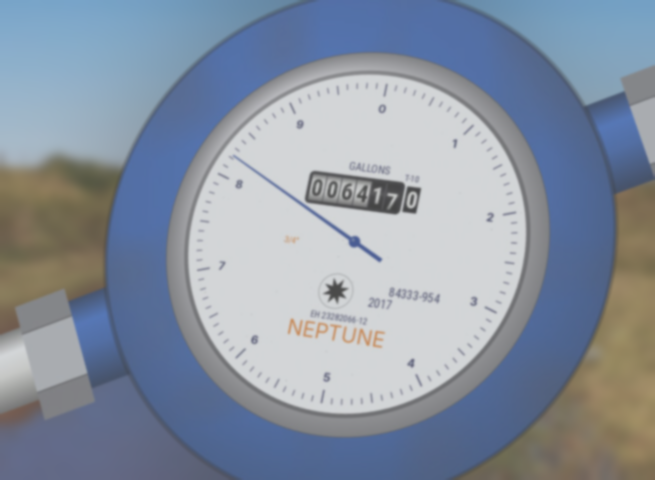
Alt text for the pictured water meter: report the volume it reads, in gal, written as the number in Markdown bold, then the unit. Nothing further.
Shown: **64168.2** gal
